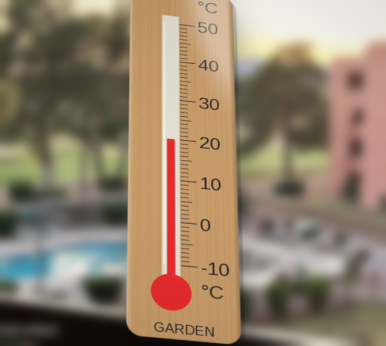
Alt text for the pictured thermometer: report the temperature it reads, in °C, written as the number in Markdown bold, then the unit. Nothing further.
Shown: **20** °C
